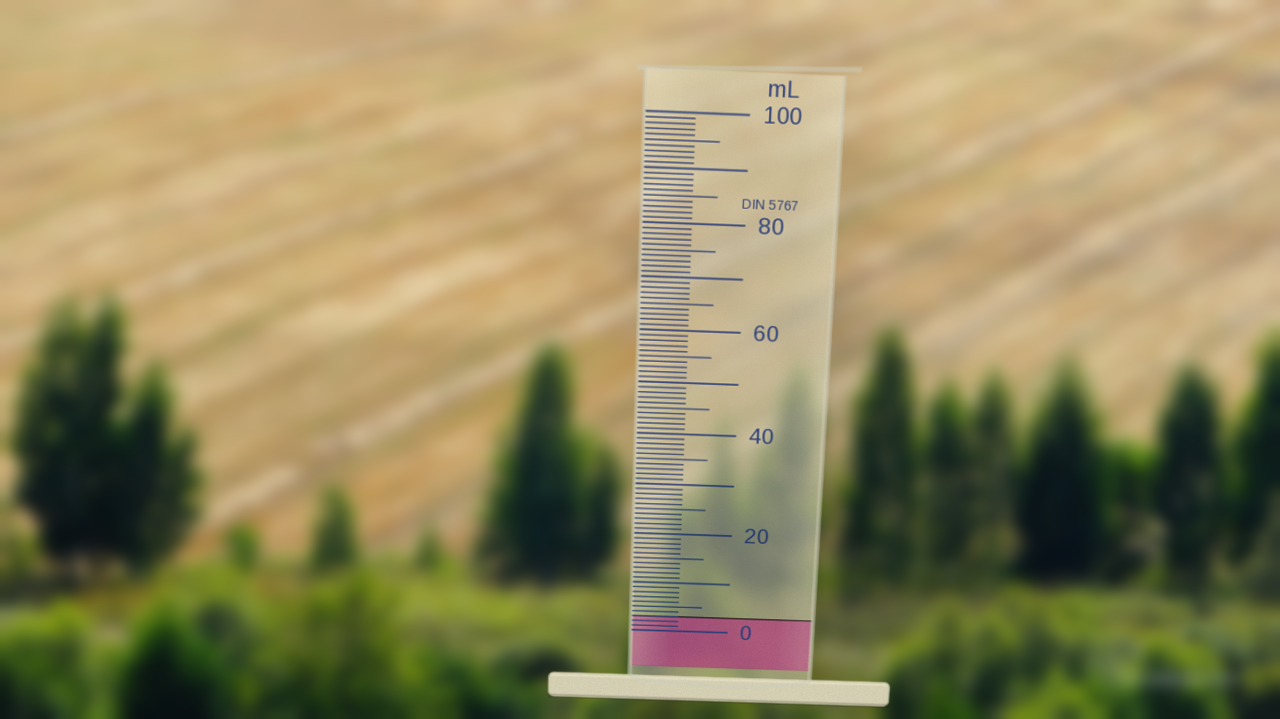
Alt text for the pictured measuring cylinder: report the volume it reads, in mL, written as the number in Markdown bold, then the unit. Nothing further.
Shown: **3** mL
